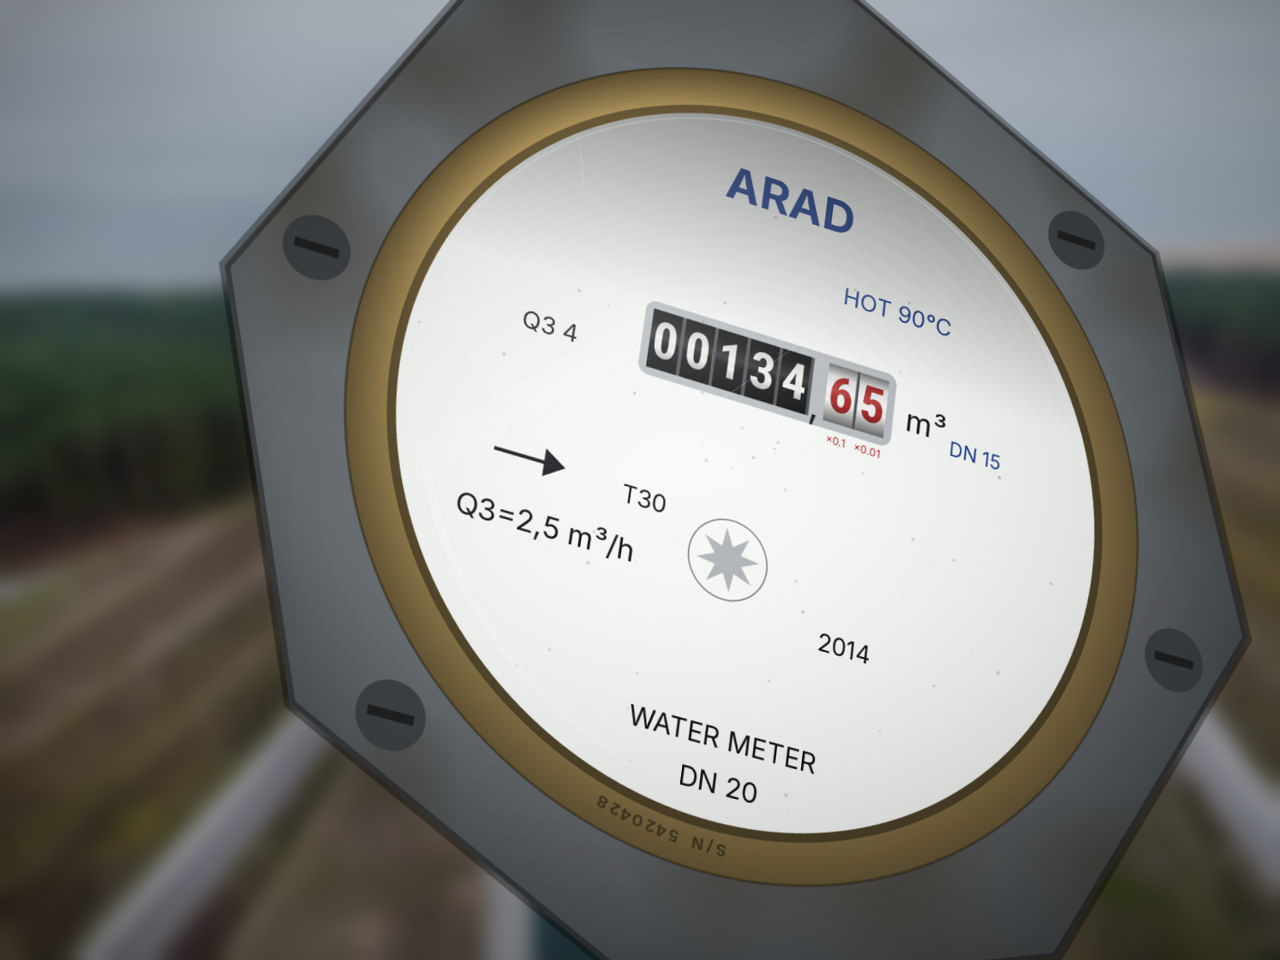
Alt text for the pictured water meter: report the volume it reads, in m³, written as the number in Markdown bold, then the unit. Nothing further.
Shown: **134.65** m³
